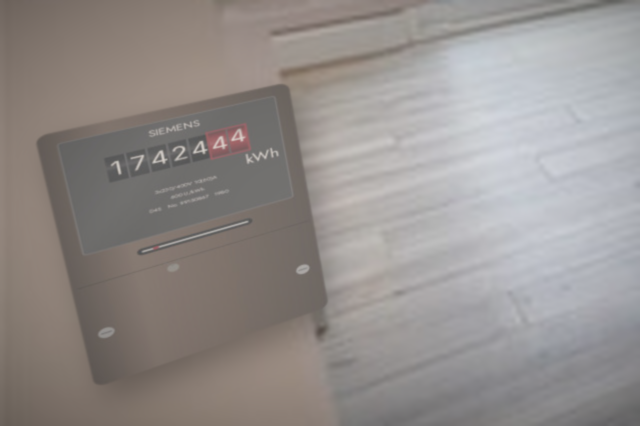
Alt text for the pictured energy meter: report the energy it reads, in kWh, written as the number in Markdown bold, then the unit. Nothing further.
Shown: **17424.44** kWh
